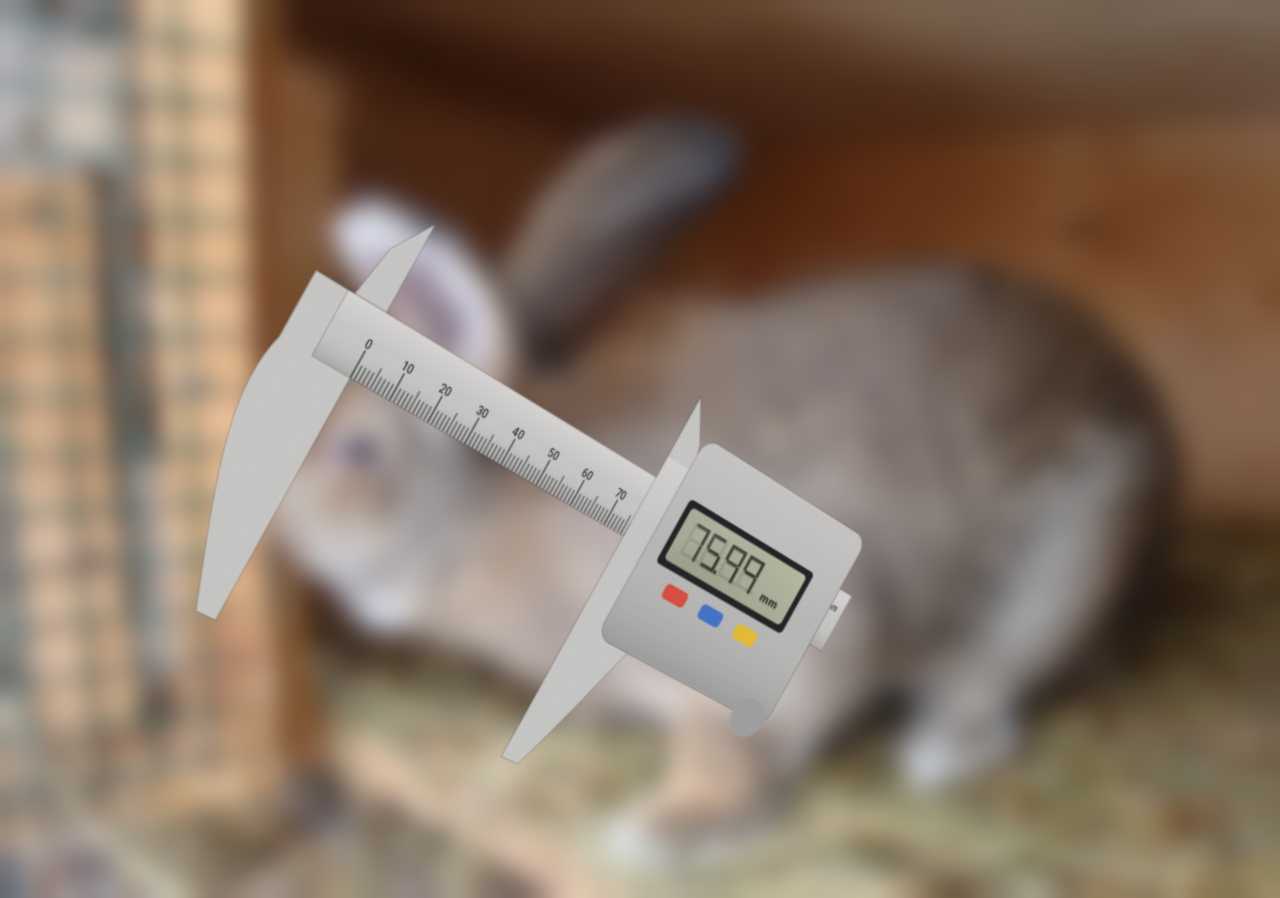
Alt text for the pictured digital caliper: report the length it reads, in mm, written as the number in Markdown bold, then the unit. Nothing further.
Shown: **75.99** mm
